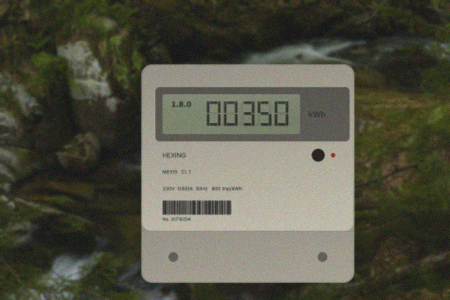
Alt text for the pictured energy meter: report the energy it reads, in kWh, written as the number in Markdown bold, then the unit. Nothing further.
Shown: **350** kWh
